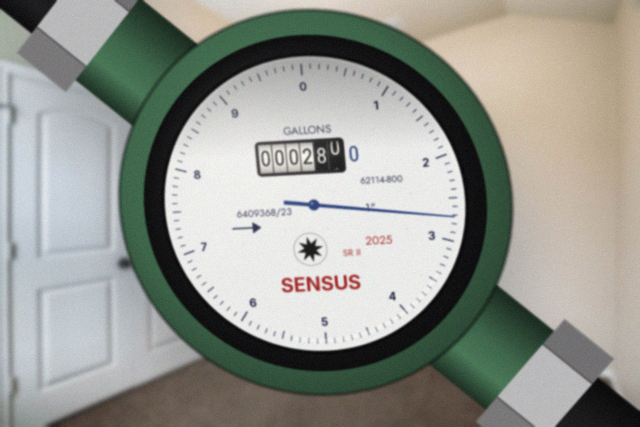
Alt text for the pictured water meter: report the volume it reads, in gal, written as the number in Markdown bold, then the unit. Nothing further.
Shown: **2802.7** gal
